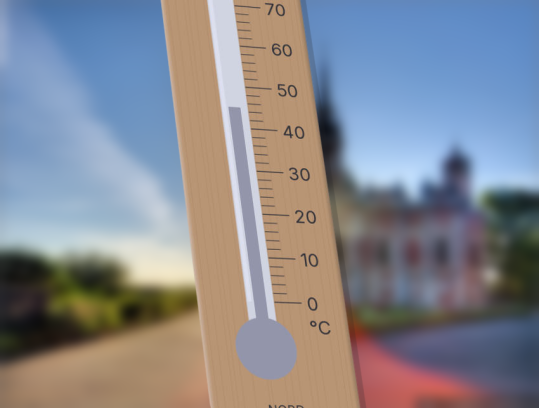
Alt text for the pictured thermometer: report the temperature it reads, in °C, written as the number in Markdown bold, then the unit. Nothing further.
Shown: **45** °C
